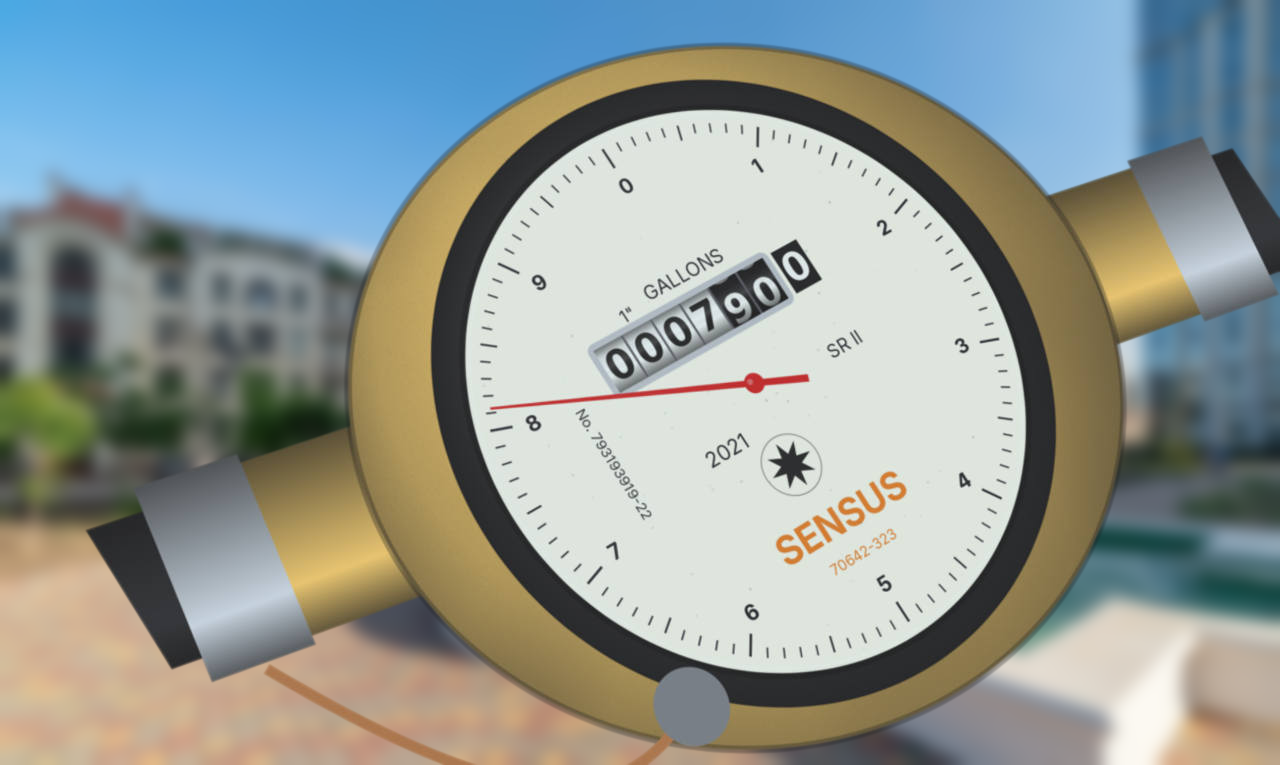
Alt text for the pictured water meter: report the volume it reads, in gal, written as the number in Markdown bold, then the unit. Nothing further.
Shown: **7898.1** gal
